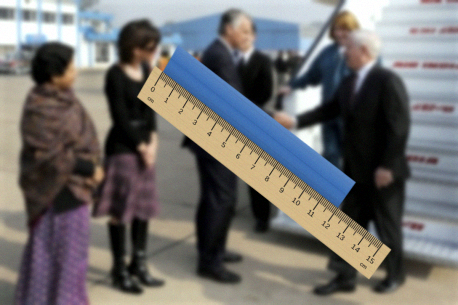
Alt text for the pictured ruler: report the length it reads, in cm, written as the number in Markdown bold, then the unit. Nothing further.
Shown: **12** cm
